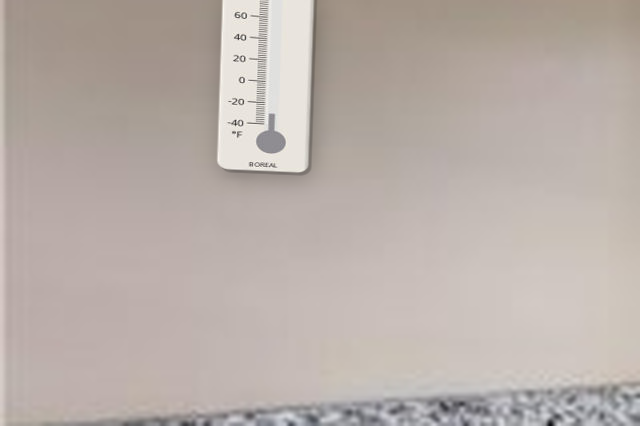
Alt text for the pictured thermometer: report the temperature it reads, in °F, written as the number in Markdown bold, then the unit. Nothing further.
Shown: **-30** °F
